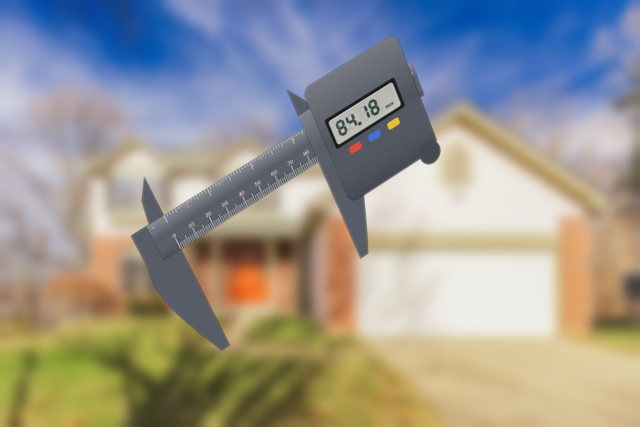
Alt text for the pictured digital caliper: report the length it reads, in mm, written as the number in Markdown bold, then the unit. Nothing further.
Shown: **84.18** mm
